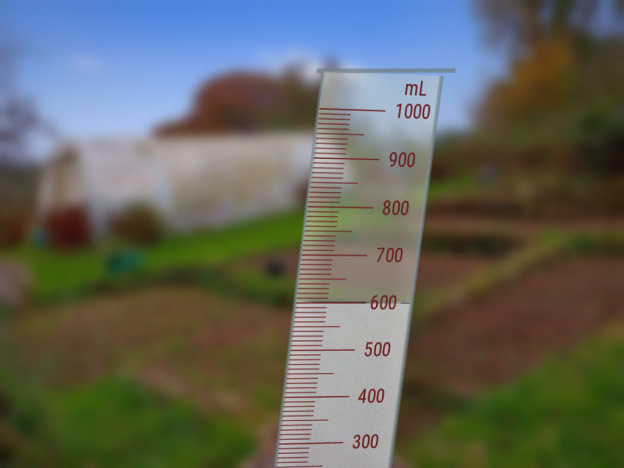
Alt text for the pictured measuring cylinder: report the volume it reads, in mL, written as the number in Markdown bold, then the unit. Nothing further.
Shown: **600** mL
